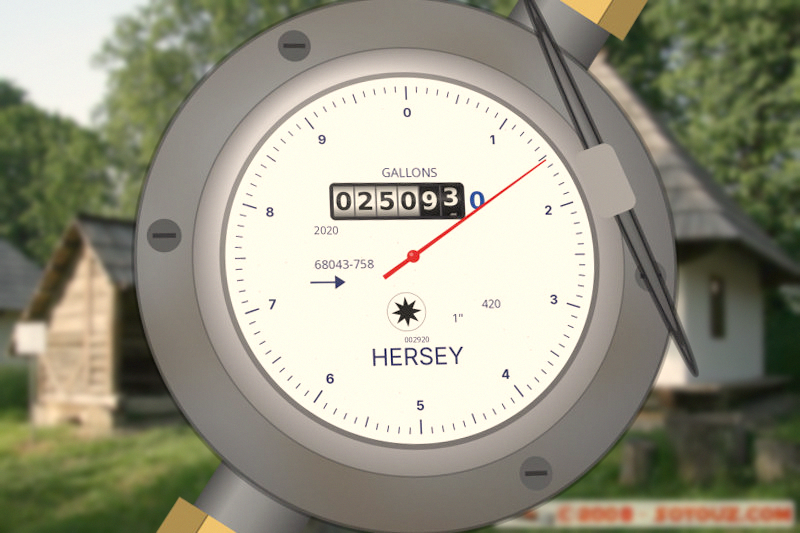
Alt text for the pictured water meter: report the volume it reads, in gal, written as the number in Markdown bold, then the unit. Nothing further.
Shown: **250931.5** gal
